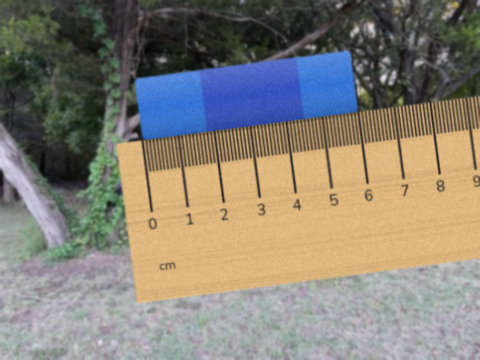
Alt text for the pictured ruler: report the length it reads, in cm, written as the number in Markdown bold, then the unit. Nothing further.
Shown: **6** cm
